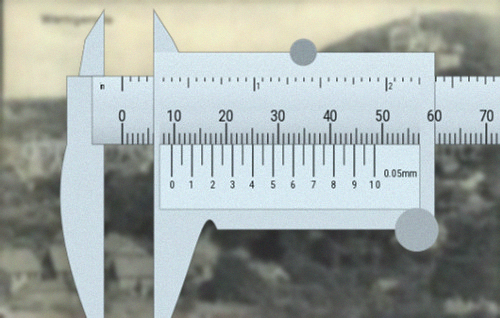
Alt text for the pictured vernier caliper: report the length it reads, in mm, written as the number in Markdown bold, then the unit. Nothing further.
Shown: **9.5** mm
